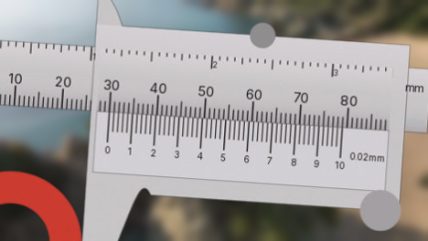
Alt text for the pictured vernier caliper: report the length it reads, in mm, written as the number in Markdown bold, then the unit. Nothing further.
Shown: **30.0** mm
